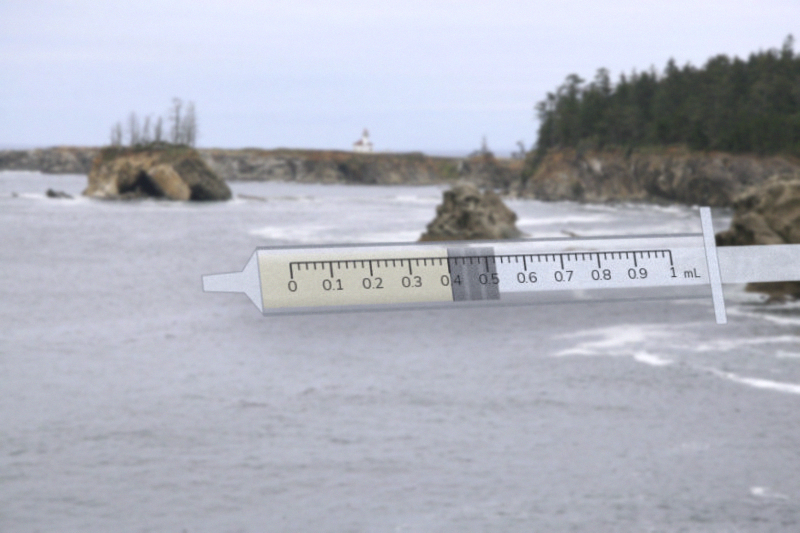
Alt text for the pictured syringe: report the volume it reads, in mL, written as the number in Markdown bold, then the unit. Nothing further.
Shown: **0.4** mL
